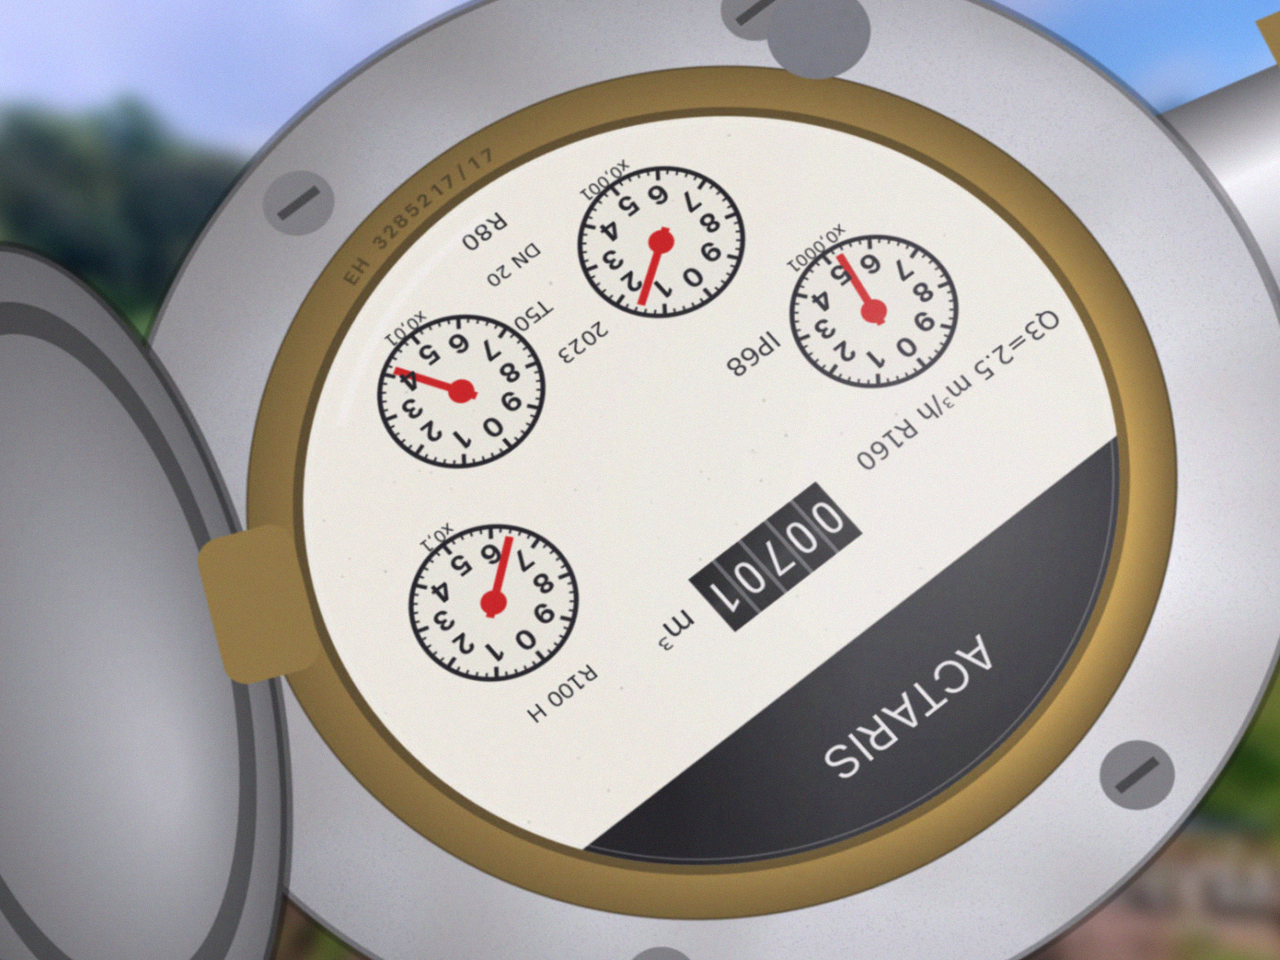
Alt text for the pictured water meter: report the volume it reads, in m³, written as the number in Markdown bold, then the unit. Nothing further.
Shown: **701.6415** m³
